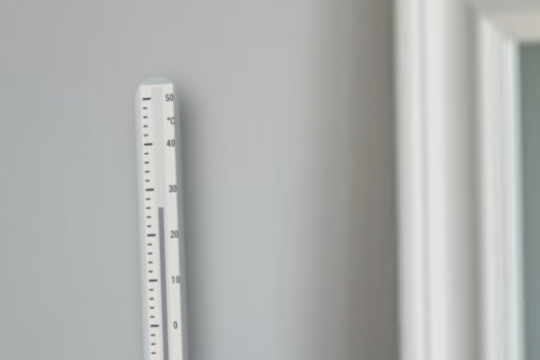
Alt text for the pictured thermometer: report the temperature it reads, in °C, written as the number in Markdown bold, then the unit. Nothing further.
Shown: **26** °C
